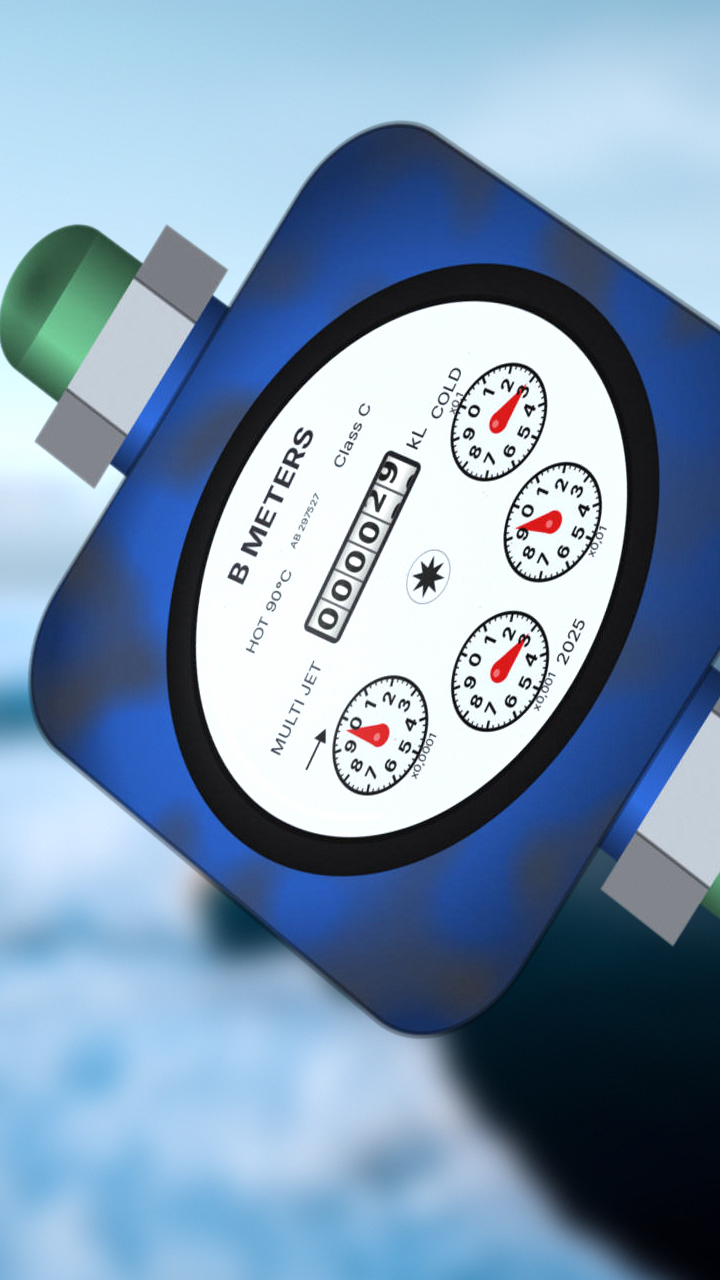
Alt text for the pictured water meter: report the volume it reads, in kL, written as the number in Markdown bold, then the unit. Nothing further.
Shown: **29.2929** kL
